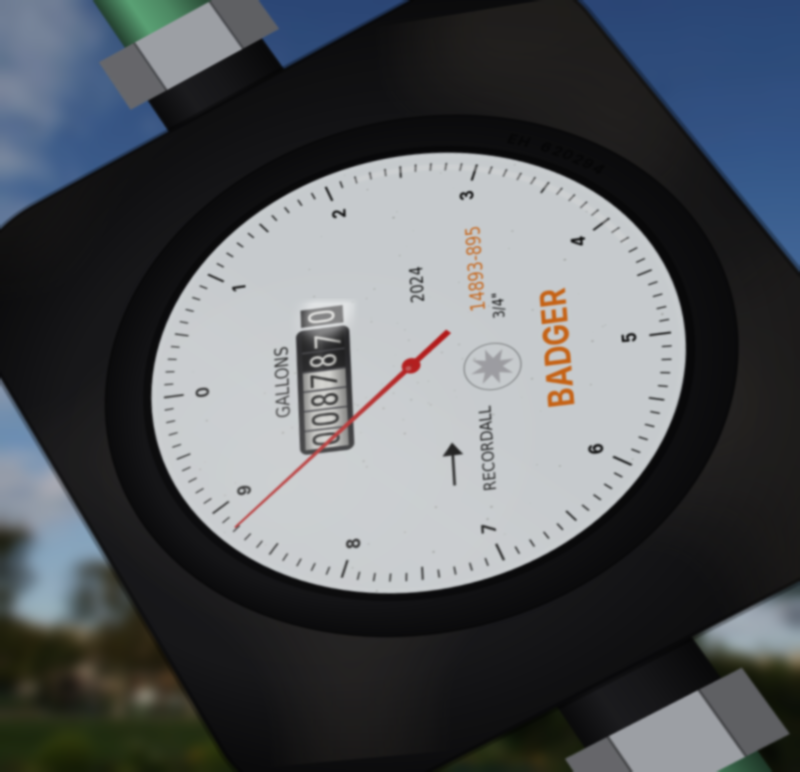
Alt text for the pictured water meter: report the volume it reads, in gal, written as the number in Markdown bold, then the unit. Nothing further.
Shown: **87868.8** gal
